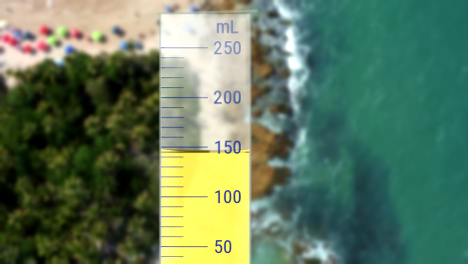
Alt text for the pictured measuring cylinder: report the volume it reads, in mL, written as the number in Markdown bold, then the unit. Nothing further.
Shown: **145** mL
